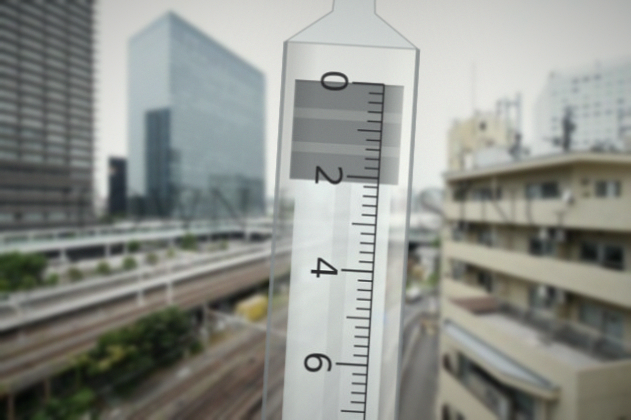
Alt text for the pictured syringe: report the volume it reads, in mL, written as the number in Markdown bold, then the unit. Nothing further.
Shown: **0** mL
